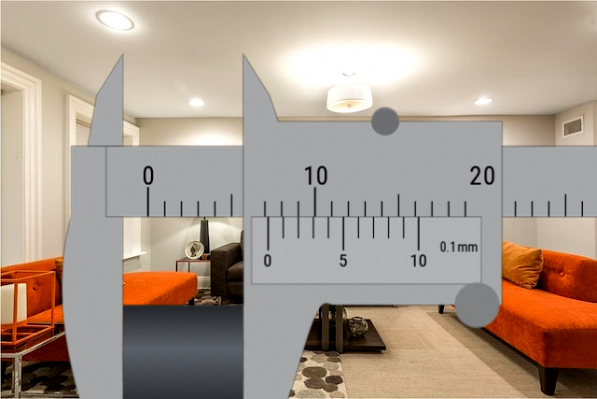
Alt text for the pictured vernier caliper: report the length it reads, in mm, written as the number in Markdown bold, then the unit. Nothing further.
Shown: **7.2** mm
